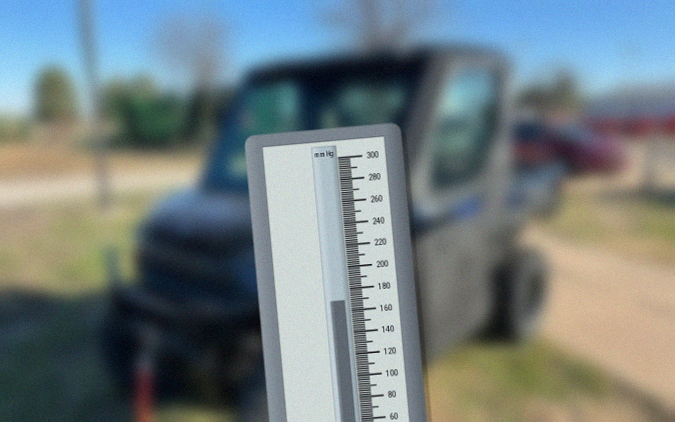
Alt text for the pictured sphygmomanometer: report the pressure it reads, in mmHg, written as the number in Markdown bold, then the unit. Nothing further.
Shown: **170** mmHg
